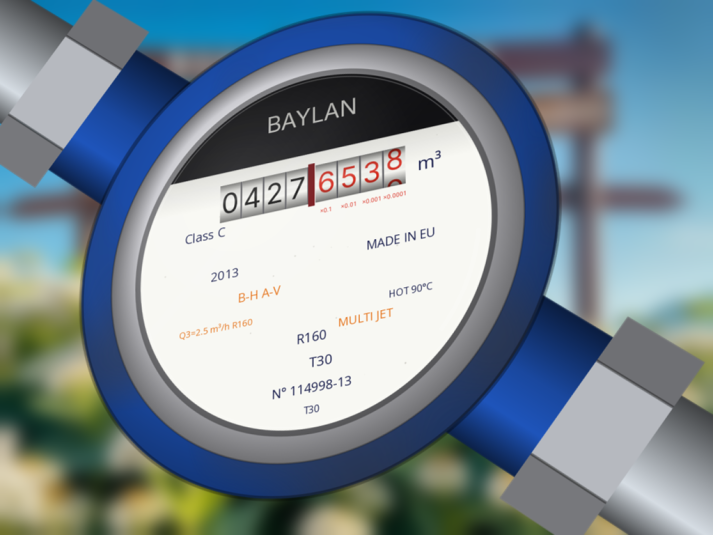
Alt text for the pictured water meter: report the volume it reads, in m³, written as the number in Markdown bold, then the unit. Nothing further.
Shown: **427.6538** m³
